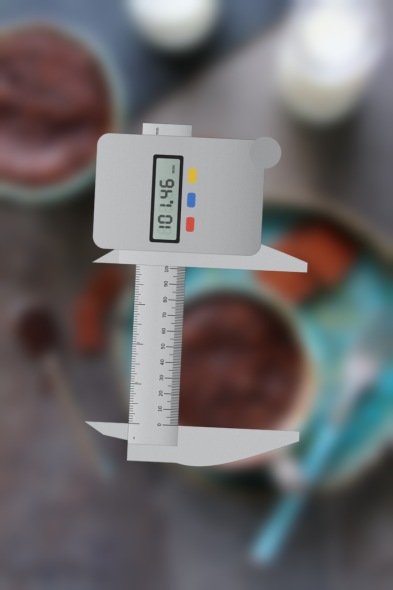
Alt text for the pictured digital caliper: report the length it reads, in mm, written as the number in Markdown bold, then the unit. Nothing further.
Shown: **101.46** mm
